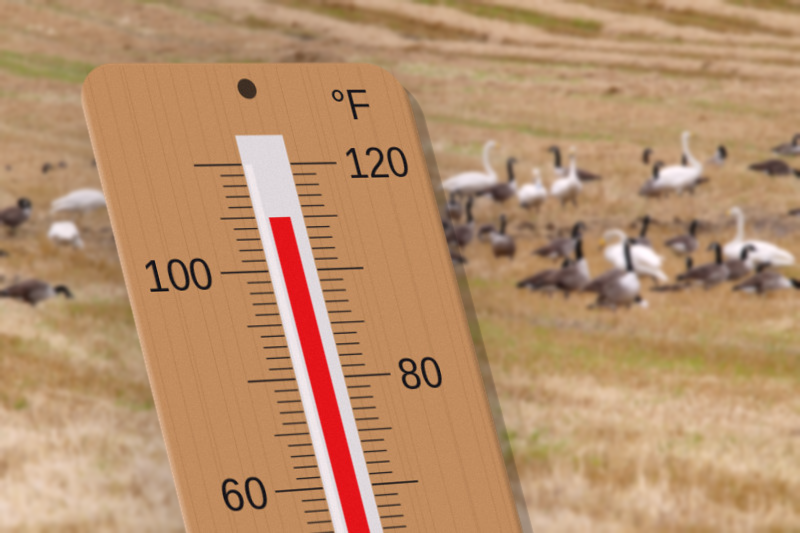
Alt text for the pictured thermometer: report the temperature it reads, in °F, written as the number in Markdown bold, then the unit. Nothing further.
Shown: **110** °F
